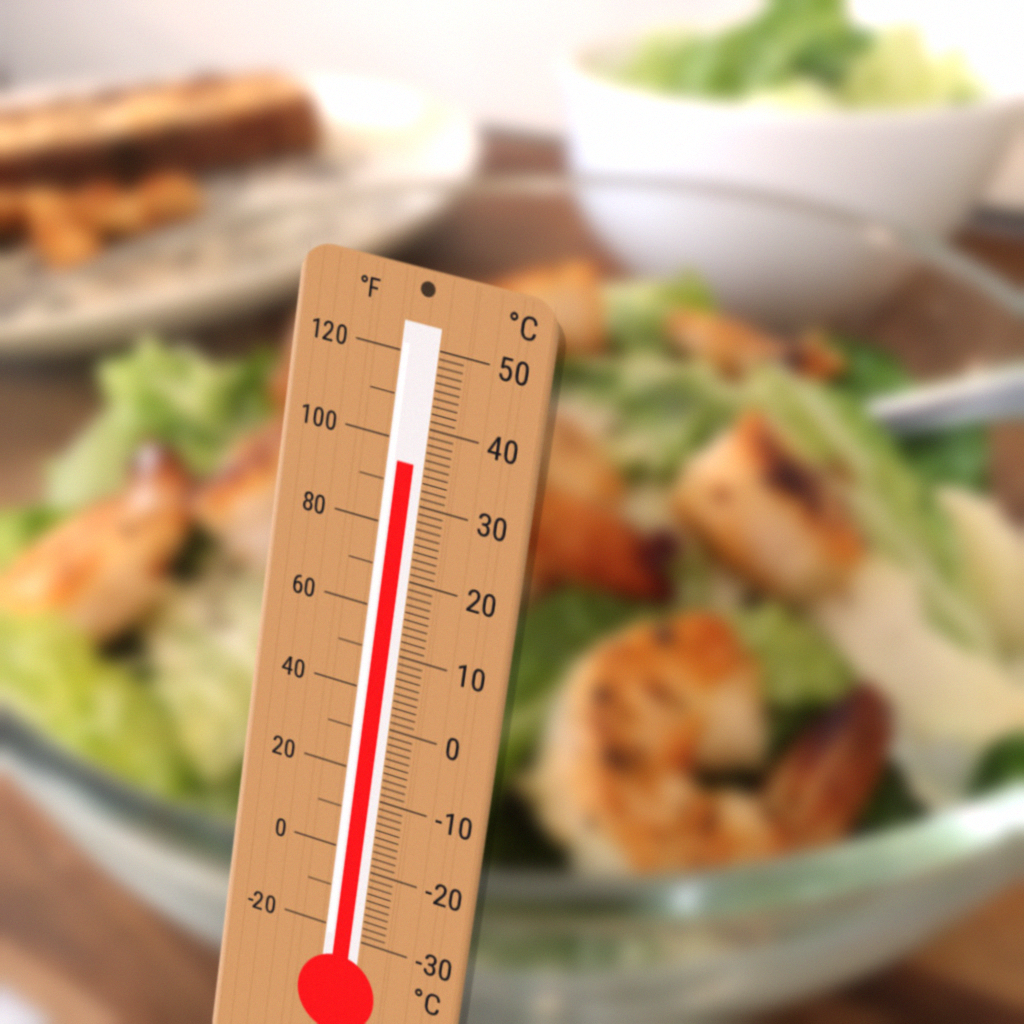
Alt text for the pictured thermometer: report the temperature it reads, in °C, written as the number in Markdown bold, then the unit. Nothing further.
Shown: **35** °C
